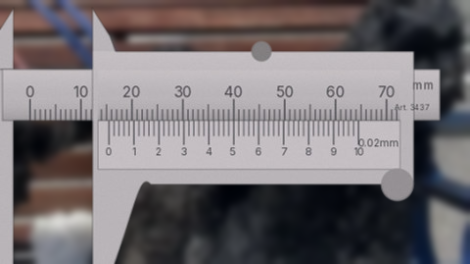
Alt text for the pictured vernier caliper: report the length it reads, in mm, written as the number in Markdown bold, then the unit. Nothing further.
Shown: **15.5** mm
